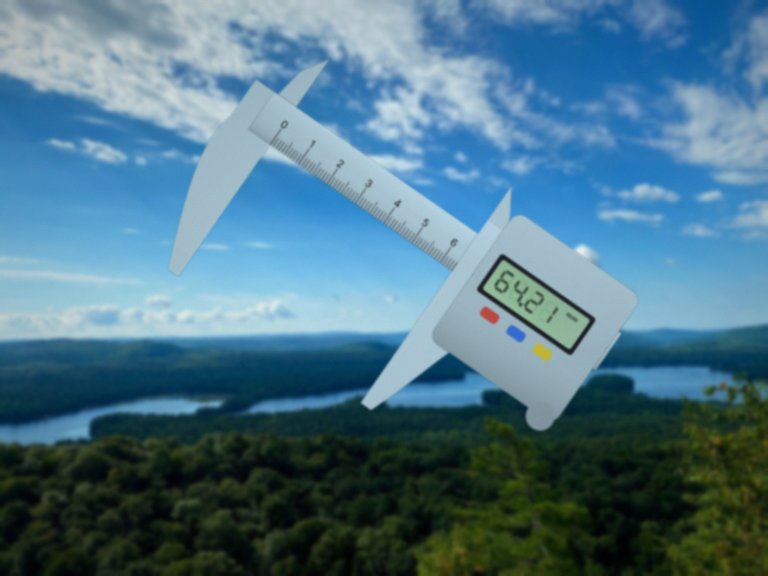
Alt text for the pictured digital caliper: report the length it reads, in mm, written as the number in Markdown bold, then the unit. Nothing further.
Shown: **64.21** mm
